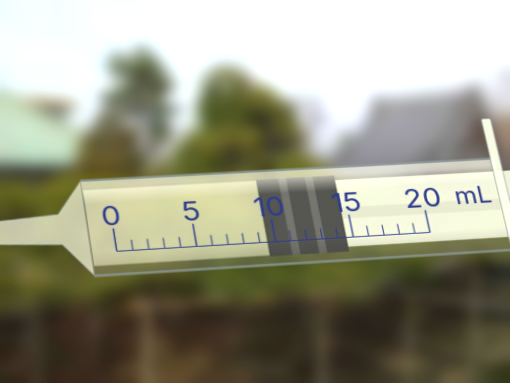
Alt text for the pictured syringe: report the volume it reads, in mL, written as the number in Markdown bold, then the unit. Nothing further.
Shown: **9.5** mL
